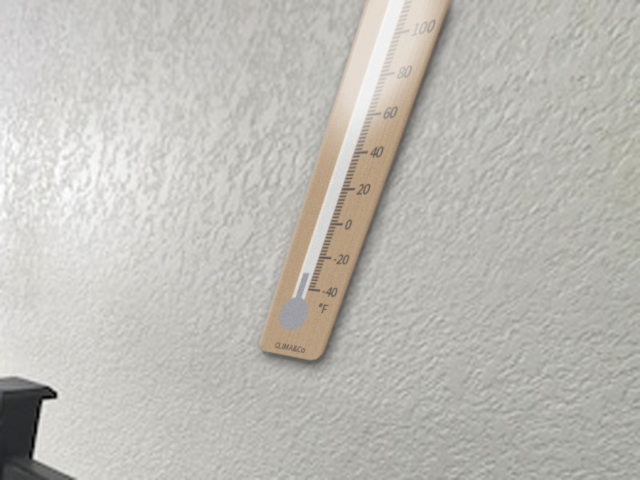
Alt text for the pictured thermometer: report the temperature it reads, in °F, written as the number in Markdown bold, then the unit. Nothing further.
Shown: **-30** °F
